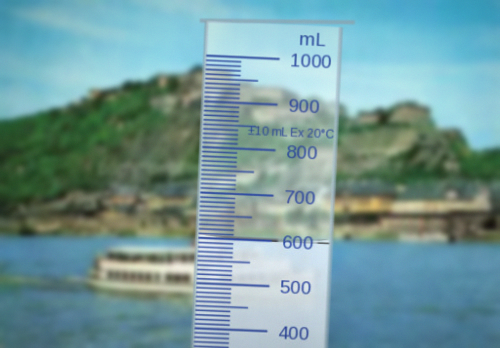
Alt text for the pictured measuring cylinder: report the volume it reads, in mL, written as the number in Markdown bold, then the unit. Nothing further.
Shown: **600** mL
